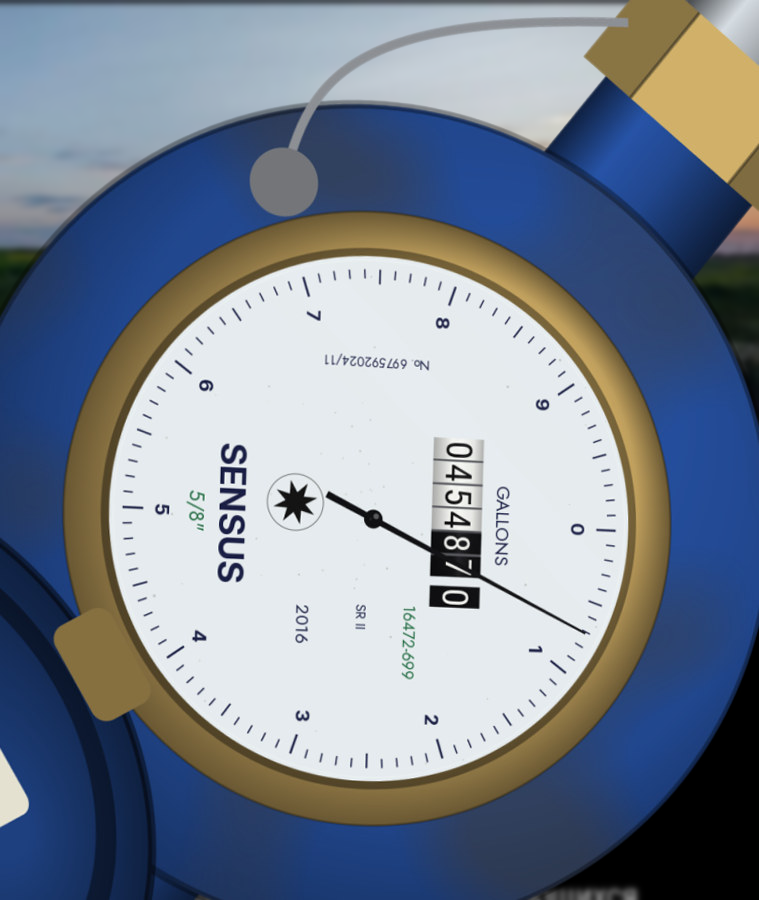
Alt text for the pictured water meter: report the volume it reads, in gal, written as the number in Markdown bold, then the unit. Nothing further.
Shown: **454870.7** gal
